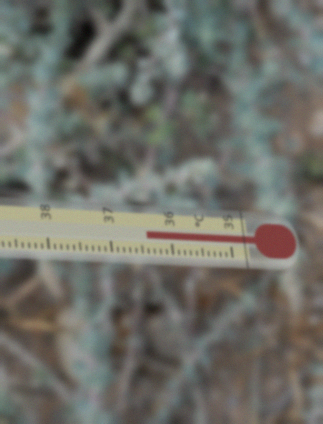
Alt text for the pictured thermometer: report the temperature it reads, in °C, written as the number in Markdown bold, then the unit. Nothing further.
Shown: **36.4** °C
